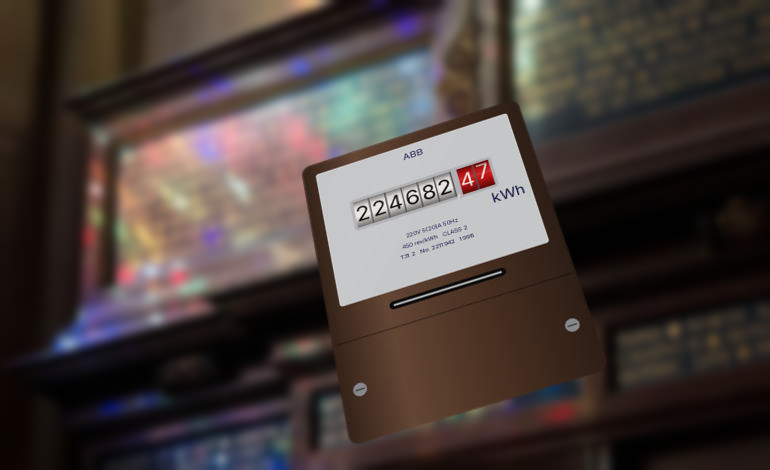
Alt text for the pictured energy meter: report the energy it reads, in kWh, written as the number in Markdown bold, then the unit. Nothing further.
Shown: **224682.47** kWh
